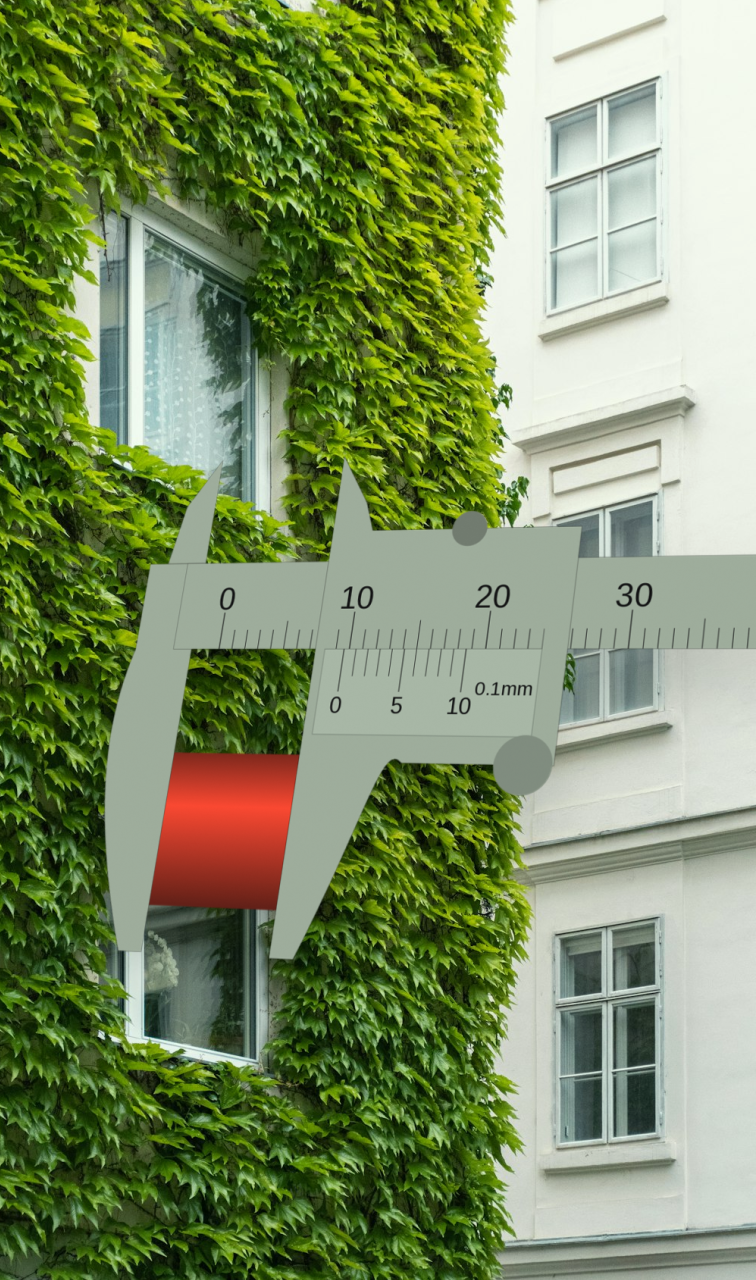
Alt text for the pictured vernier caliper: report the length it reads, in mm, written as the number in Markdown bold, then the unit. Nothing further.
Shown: **9.6** mm
